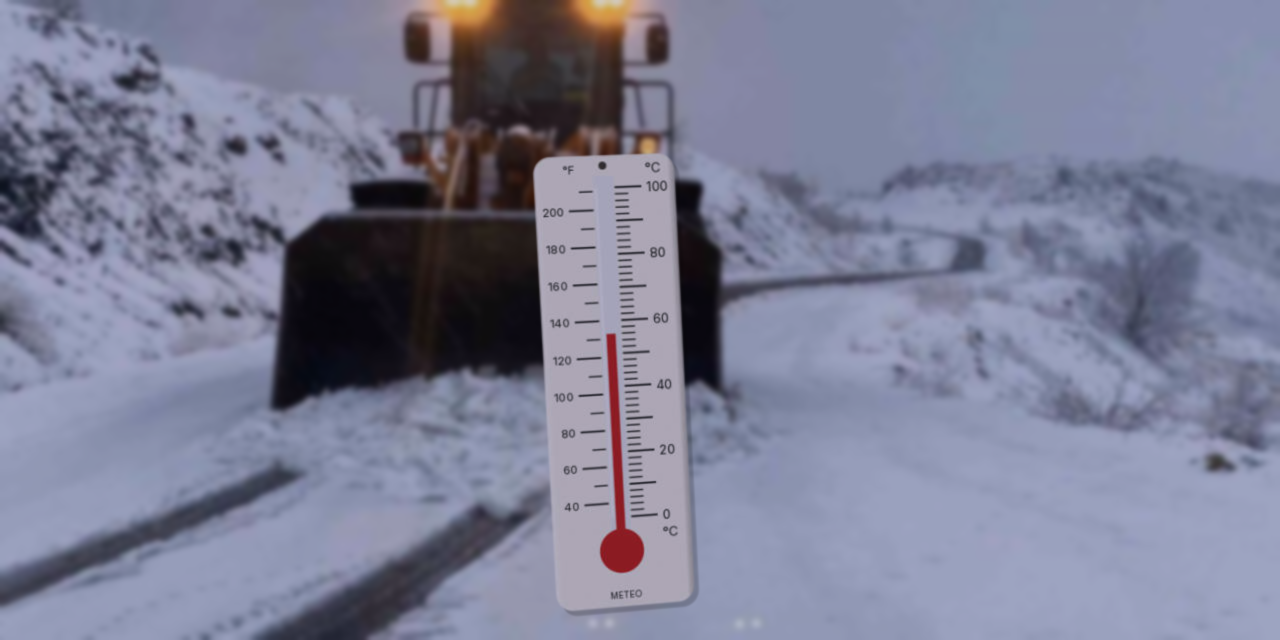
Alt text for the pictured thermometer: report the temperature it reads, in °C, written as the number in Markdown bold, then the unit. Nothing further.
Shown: **56** °C
